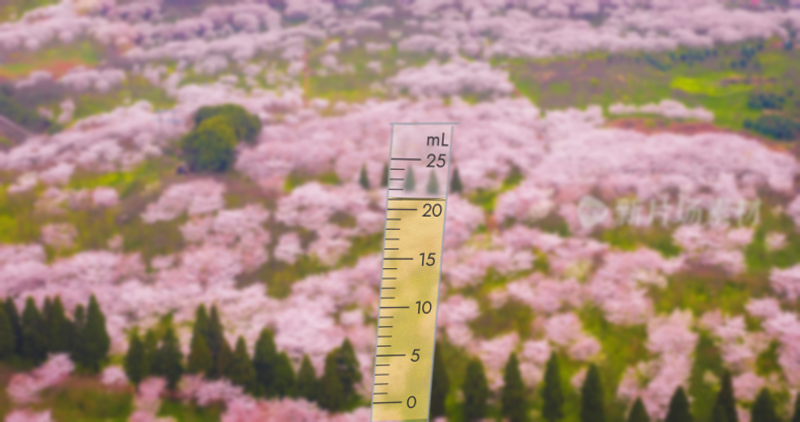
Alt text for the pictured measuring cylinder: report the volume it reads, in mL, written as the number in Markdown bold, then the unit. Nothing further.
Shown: **21** mL
